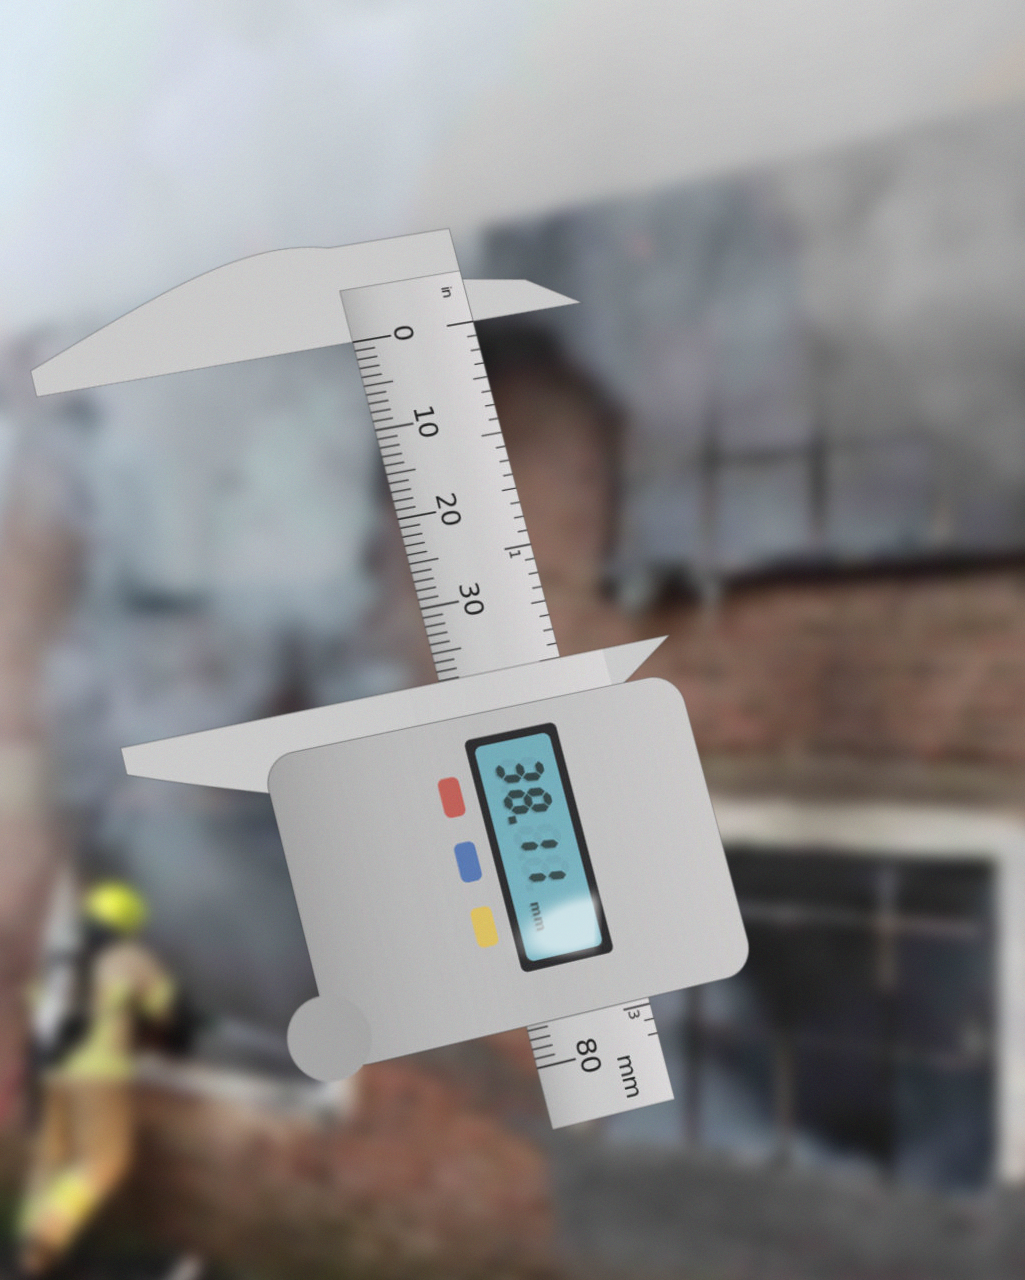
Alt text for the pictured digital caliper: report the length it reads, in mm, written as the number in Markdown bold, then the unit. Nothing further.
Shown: **38.11** mm
